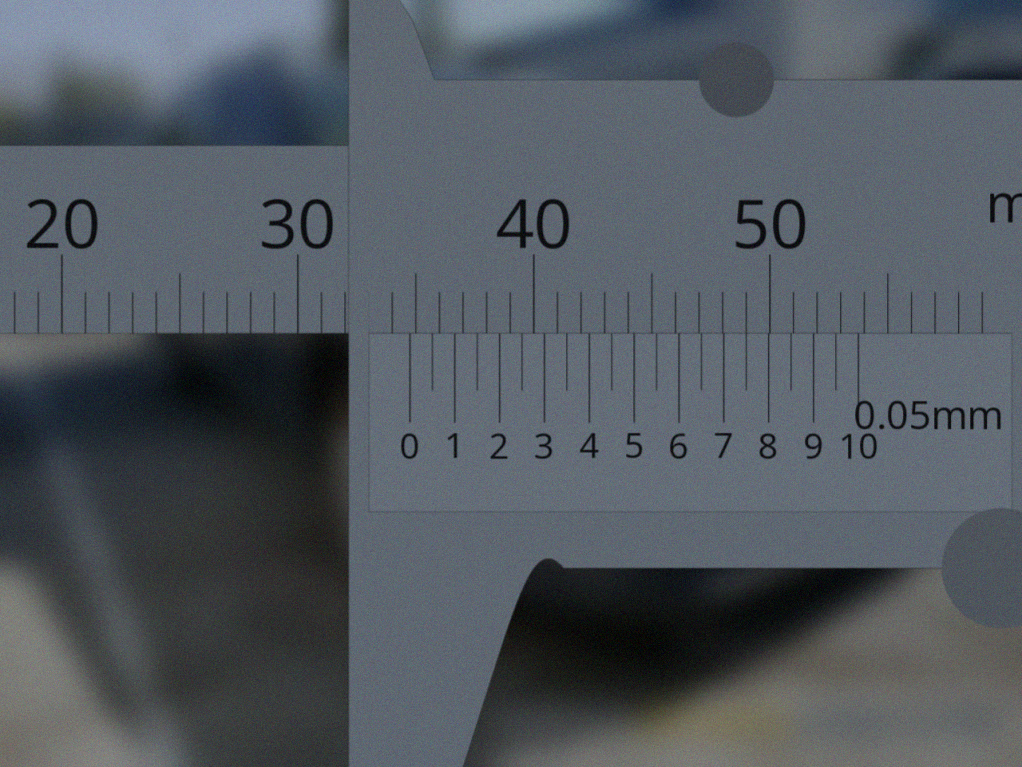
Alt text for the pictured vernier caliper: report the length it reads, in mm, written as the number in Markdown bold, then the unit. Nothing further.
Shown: **34.75** mm
